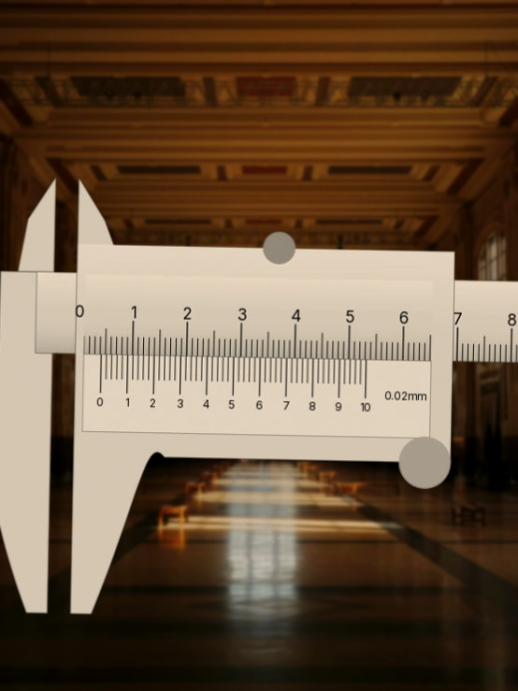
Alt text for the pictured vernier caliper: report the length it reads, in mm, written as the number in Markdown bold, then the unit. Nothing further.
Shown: **4.2** mm
